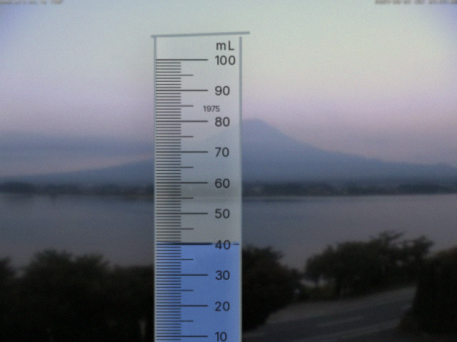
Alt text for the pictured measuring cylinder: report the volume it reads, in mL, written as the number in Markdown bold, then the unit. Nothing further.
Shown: **40** mL
